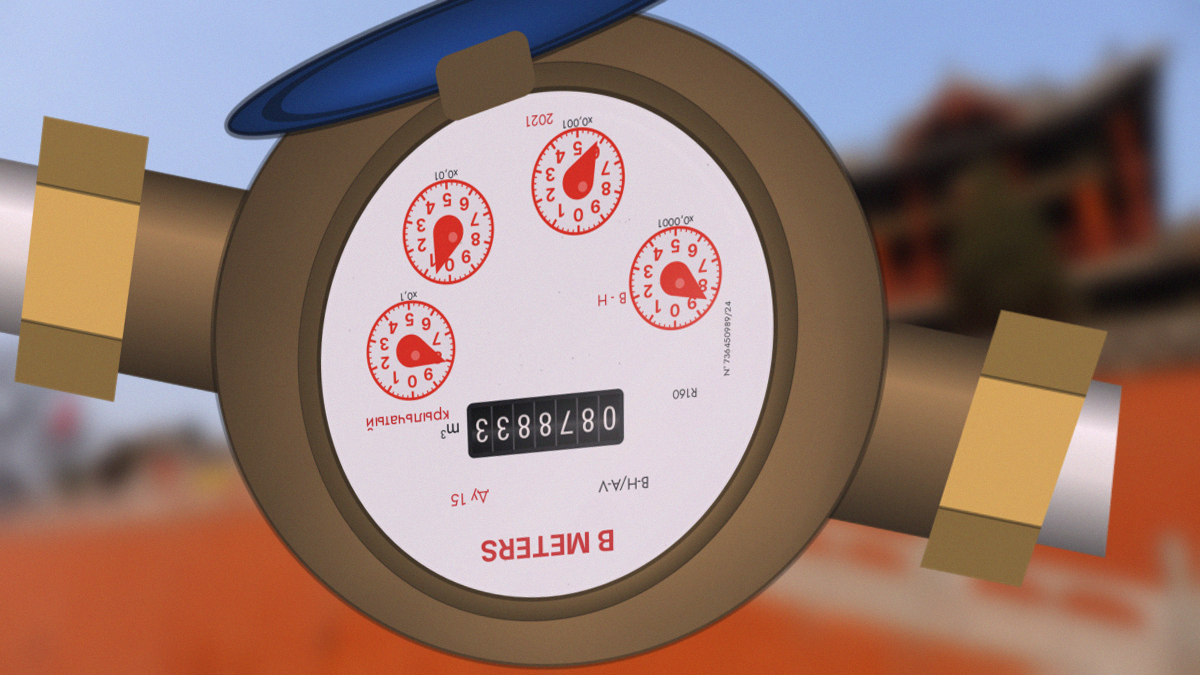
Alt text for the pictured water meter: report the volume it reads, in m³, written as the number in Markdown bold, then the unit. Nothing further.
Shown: **878833.8058** m³
